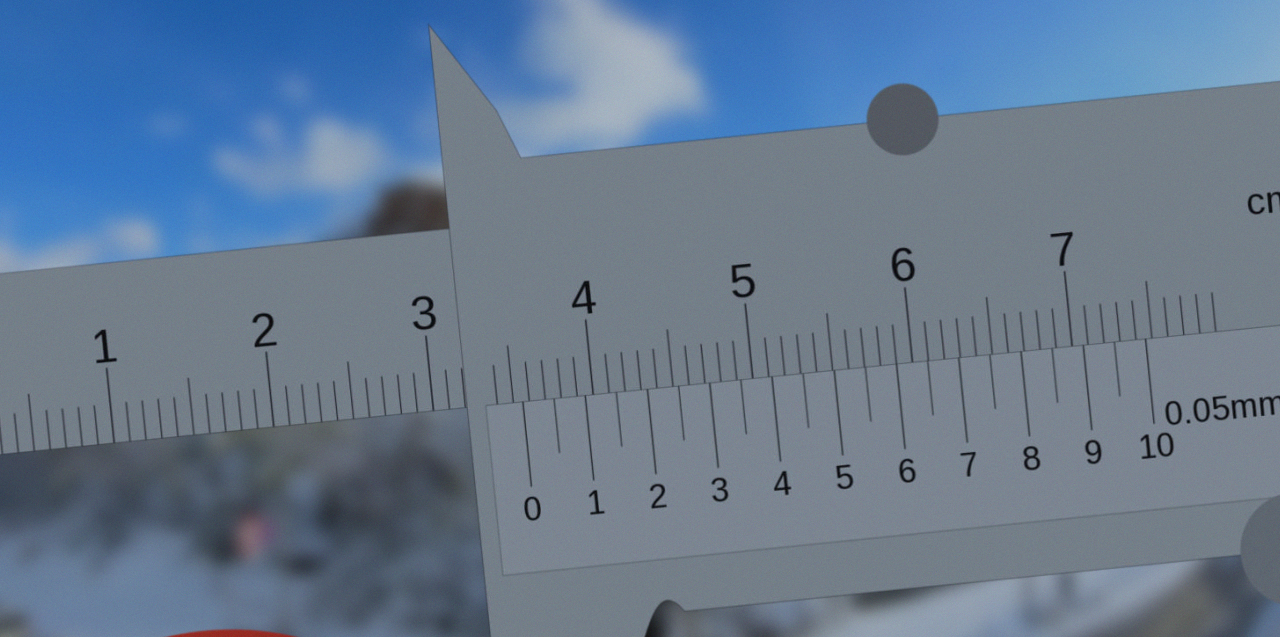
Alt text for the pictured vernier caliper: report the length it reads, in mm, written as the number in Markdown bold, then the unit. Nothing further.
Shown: **35.6** mm
